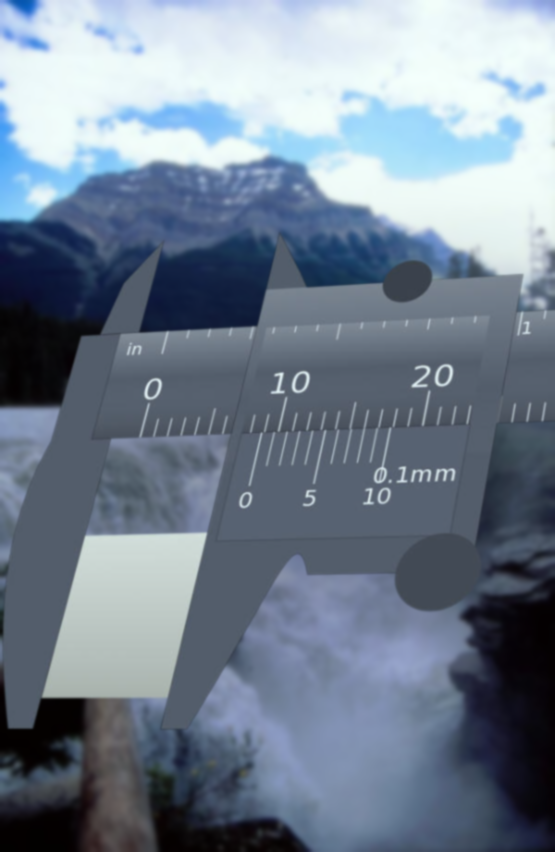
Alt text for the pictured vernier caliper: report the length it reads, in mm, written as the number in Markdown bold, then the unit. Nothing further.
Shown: **8.8** mm
